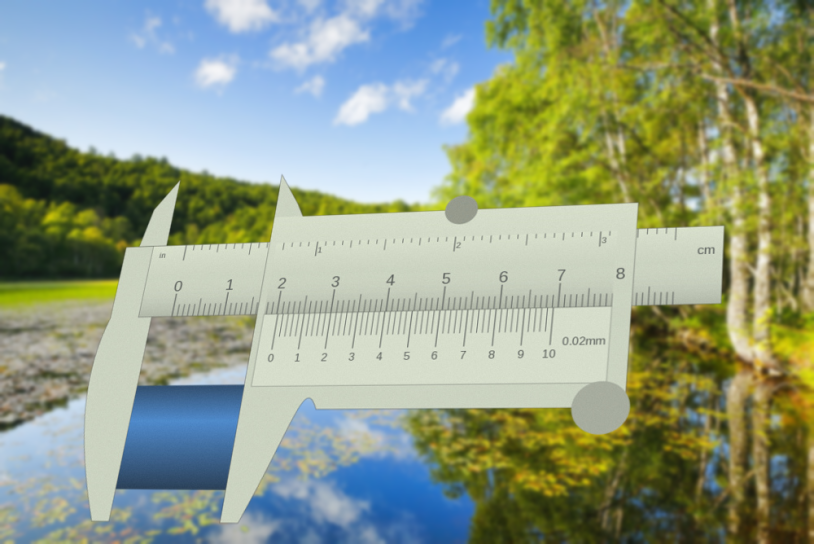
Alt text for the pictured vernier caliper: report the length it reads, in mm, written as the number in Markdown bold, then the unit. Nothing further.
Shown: **20.2** mm
